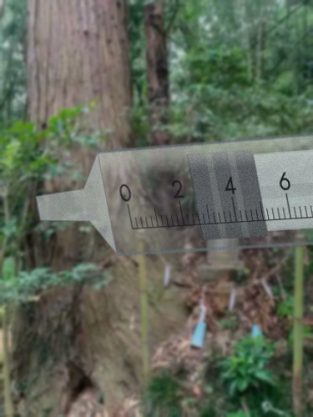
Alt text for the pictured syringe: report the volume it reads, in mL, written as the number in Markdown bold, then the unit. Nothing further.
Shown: **2.6** mL
